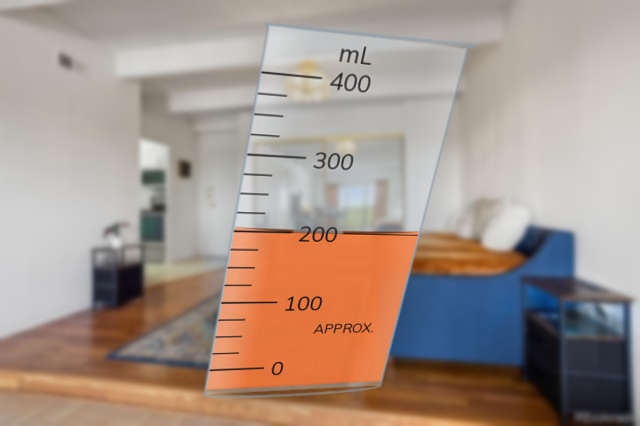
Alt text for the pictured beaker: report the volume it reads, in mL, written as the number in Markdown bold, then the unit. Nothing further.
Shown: **200** mL
